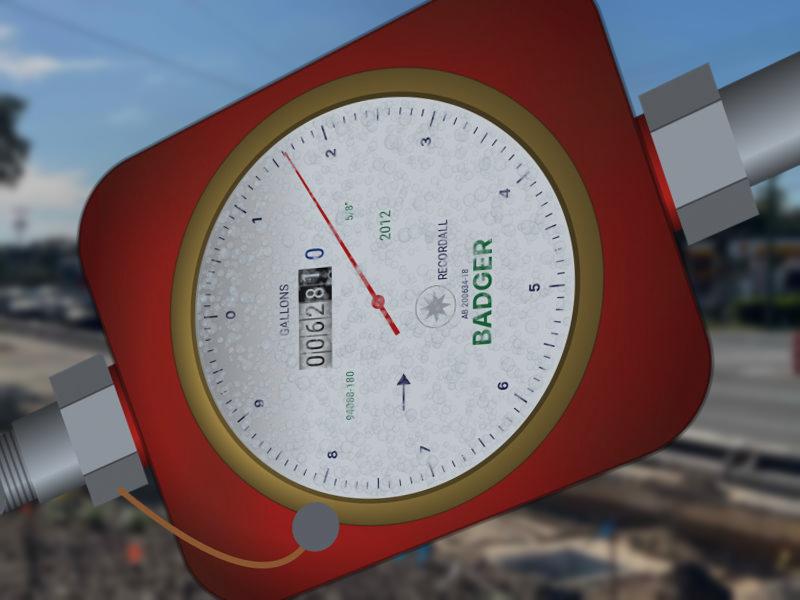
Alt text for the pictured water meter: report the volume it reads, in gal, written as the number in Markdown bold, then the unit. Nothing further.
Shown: **62811.6** gal
